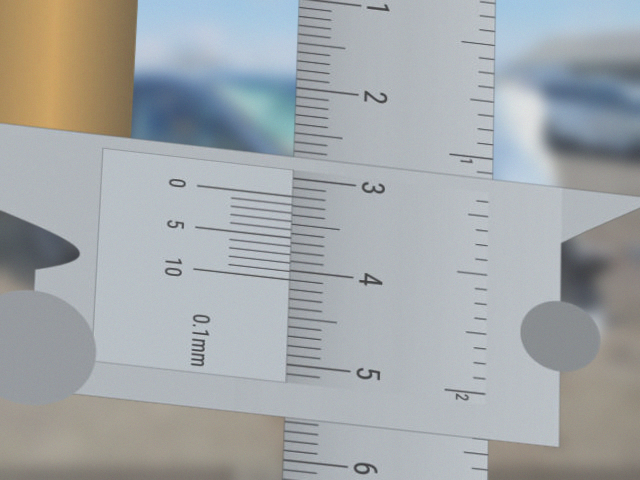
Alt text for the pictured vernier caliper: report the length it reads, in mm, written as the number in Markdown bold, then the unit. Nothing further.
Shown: **32.0** mm
